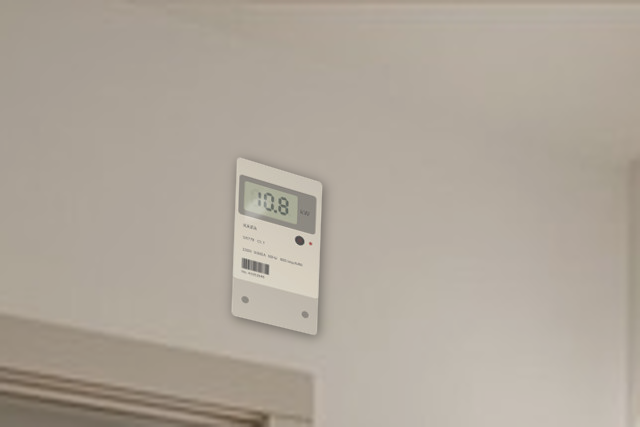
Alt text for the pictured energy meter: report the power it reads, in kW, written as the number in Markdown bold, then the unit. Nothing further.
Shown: **10.8** kW
